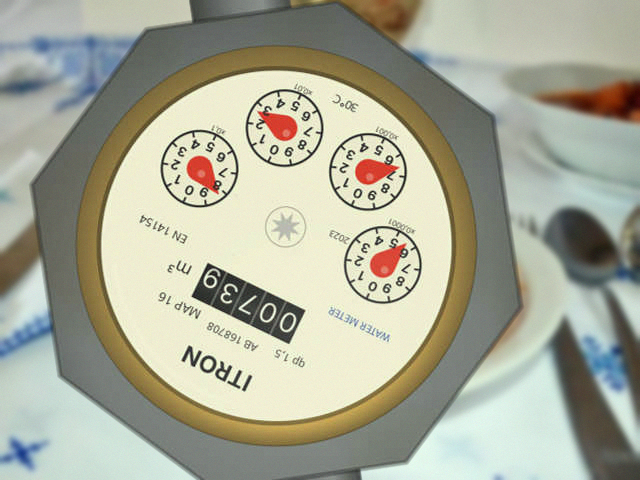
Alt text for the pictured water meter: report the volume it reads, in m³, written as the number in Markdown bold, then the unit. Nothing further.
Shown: **738.8265** m³
